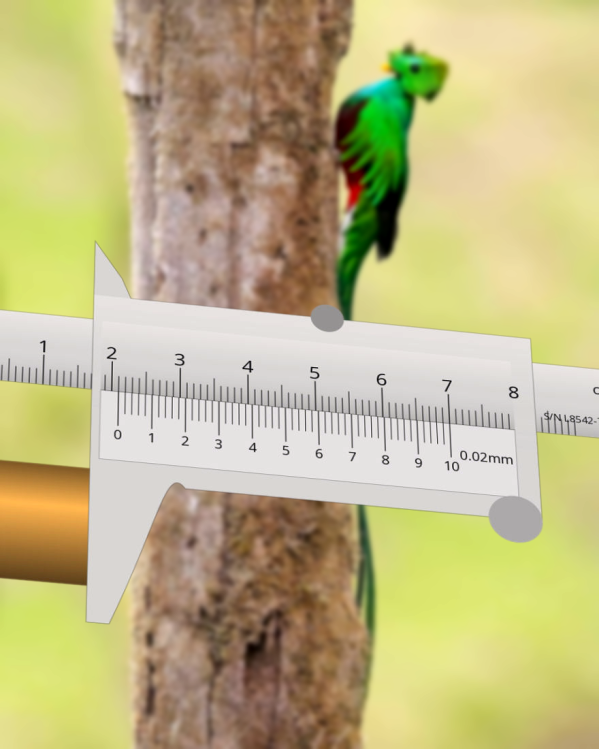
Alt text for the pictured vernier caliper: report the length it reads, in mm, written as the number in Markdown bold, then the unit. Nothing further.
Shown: **21.0** mm
